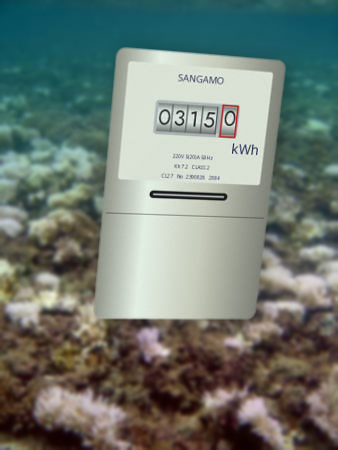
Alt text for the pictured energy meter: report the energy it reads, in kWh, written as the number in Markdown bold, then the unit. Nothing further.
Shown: **315.0** kWh
